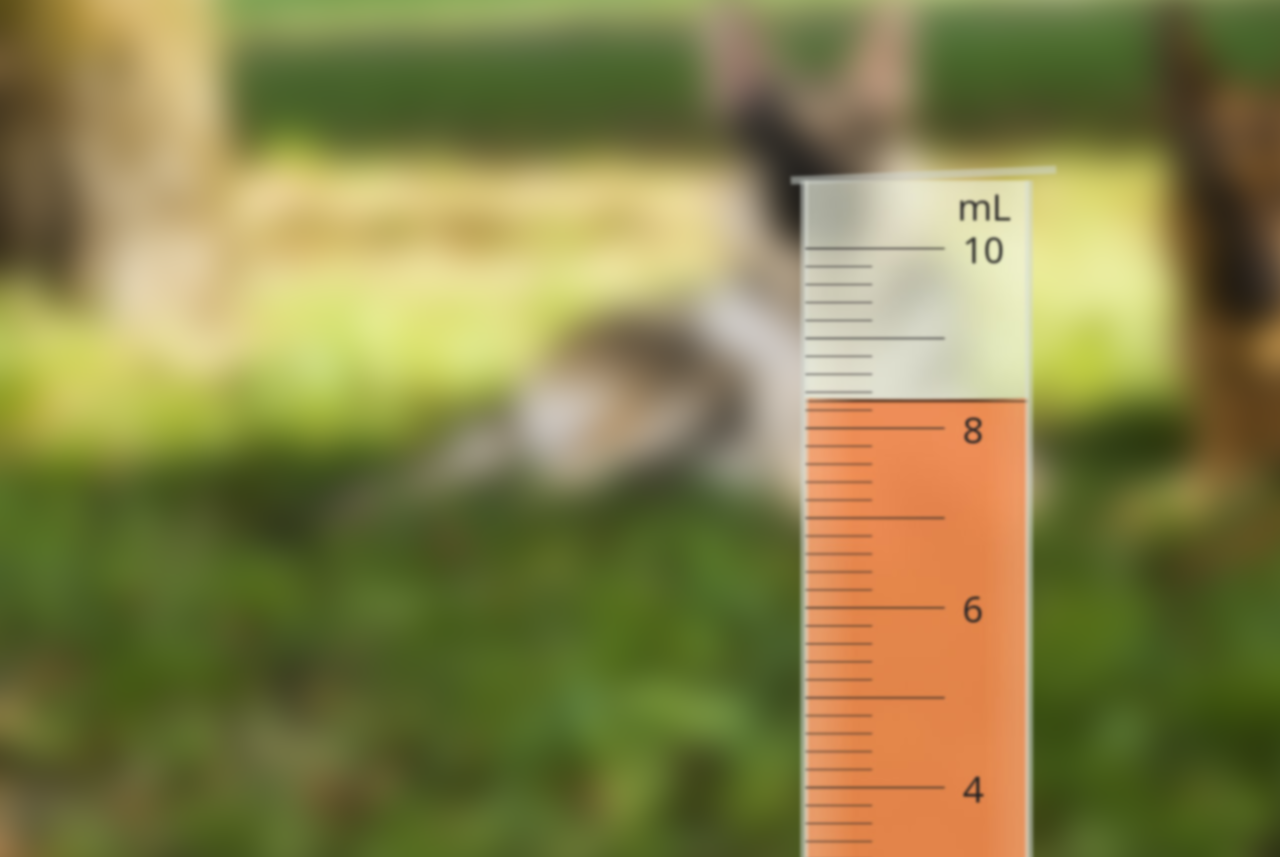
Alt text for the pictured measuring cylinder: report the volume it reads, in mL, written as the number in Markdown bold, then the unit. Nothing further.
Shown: **8.3** mL
